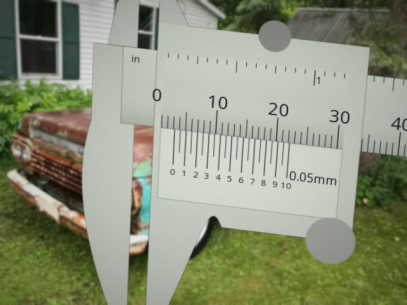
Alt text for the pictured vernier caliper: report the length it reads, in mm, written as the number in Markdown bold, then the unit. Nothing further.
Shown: **3.2** mm
